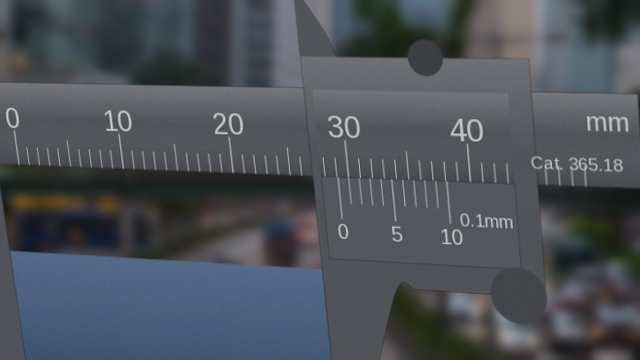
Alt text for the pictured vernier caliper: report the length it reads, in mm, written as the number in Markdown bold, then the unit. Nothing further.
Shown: **29.1** mm
